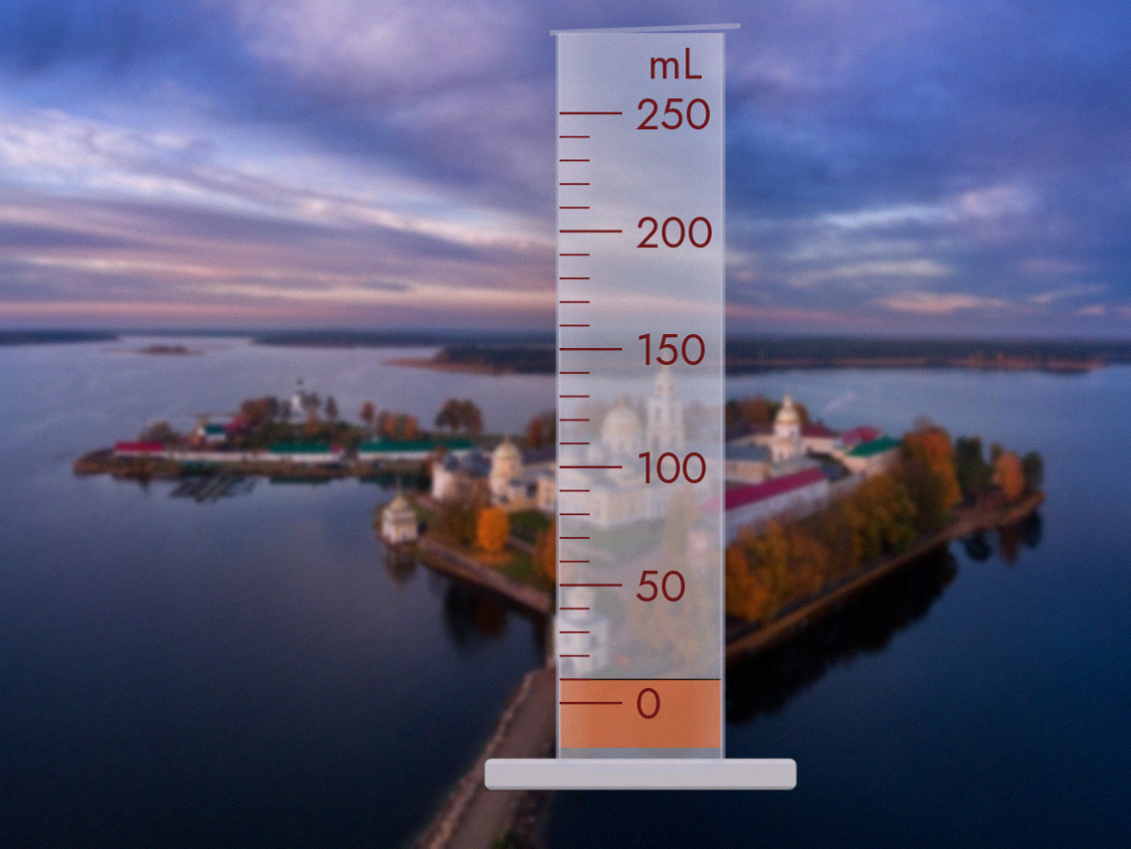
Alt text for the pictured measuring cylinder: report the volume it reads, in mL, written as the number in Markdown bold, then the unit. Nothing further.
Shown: **10** mL
